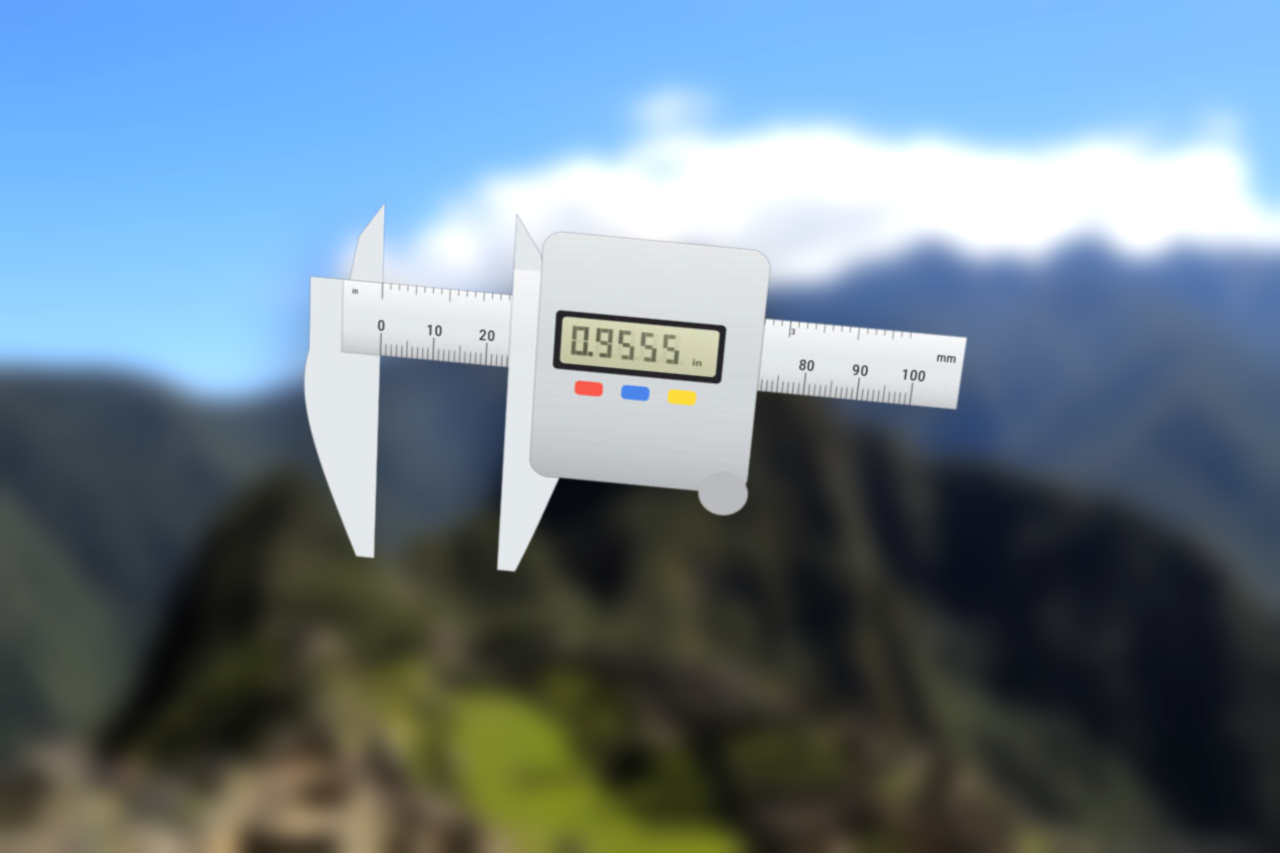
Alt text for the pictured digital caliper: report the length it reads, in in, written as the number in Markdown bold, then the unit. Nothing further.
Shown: **0.9555** in
